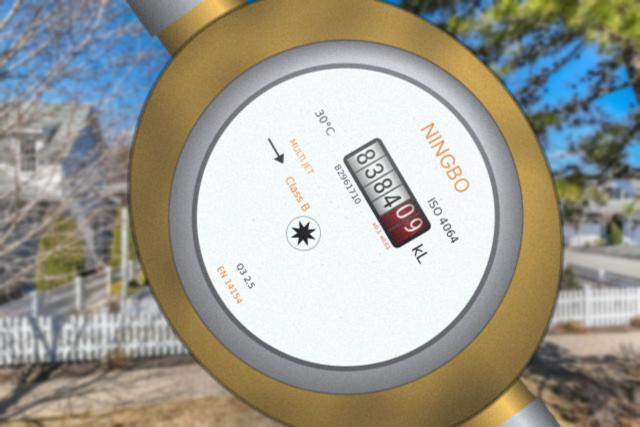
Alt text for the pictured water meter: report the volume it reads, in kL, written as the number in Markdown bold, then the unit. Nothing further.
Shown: **8384.09** kL
